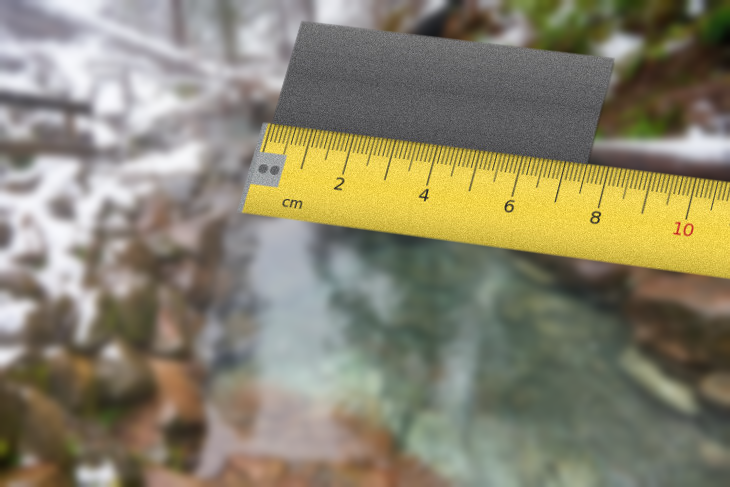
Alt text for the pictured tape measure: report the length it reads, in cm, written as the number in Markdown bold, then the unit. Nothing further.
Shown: **7.5** cm
